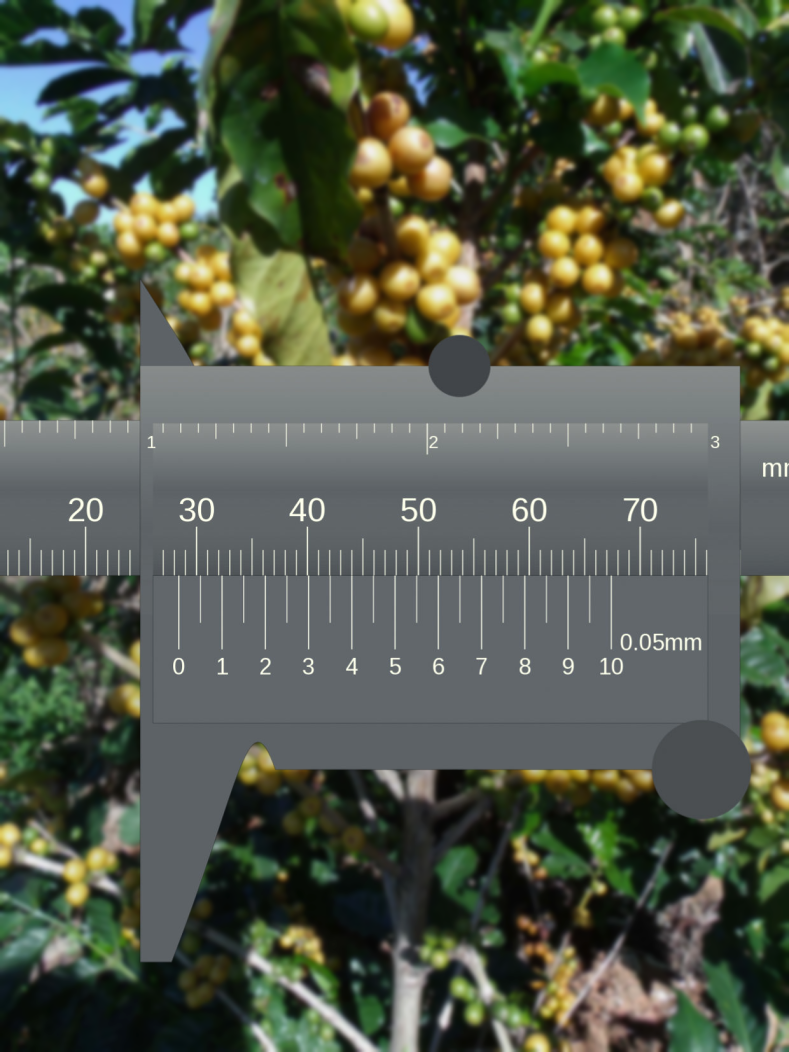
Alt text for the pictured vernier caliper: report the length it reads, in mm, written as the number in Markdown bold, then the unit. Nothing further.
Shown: **28.4** mm
